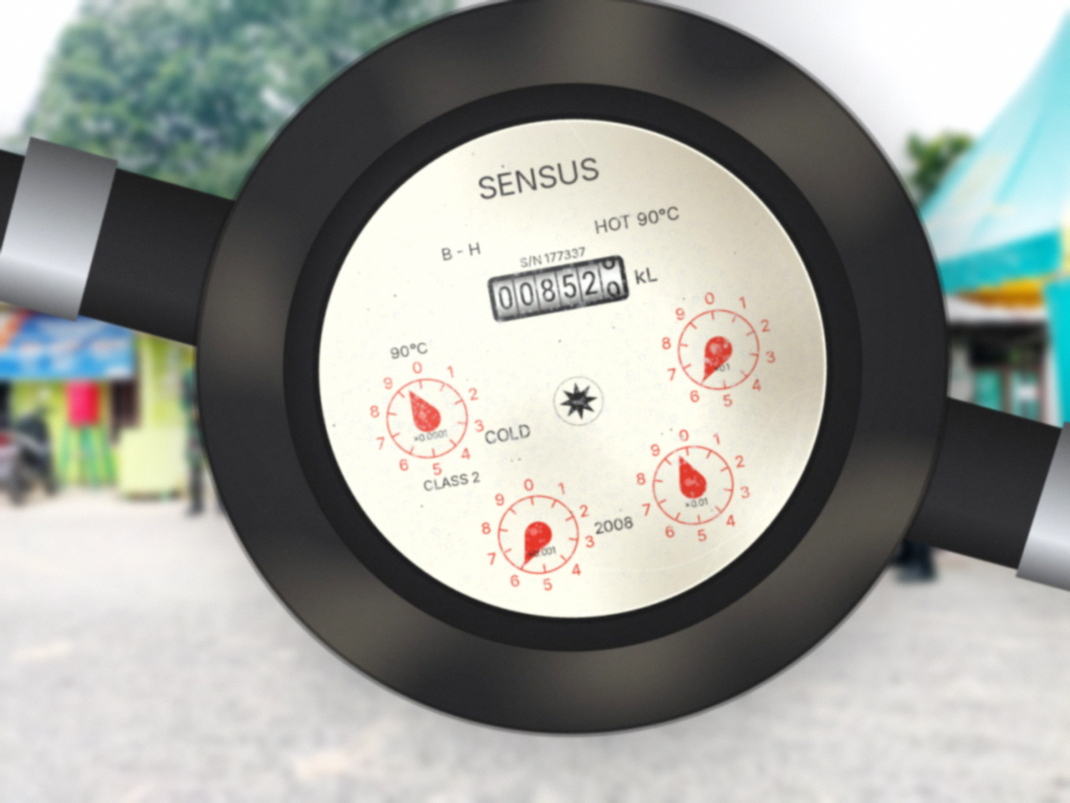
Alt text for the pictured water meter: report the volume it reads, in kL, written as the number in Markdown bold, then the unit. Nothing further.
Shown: **8528.5959** kL
